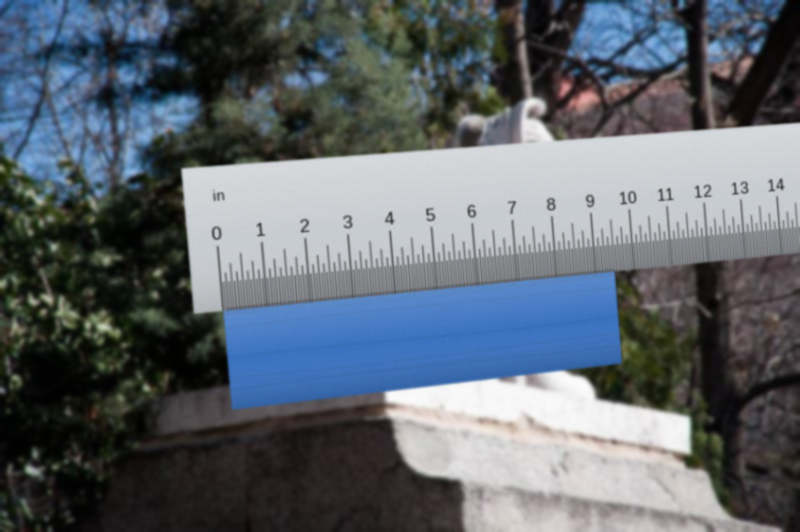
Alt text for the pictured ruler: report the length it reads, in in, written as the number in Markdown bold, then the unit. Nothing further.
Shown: **9.5** in
